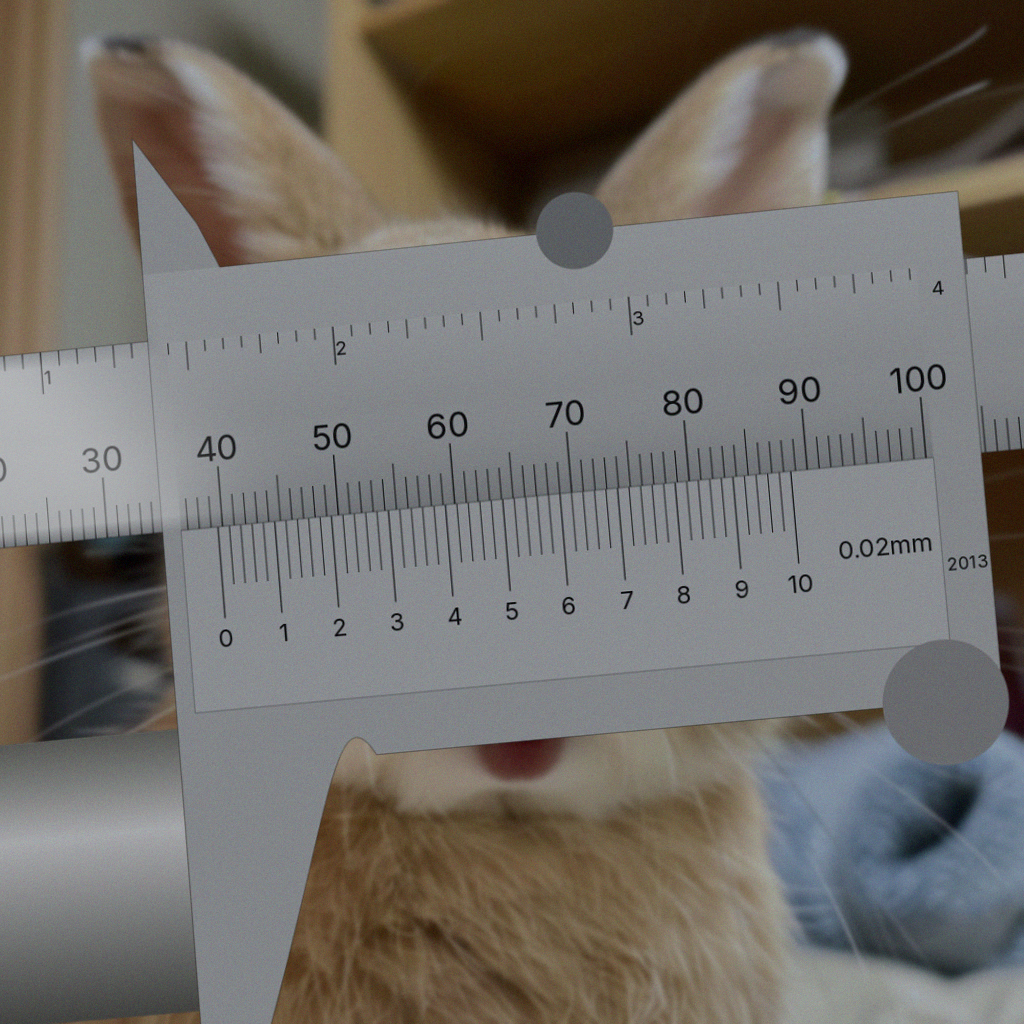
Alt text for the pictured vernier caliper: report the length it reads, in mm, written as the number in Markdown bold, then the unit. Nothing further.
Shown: **39.6** mm
